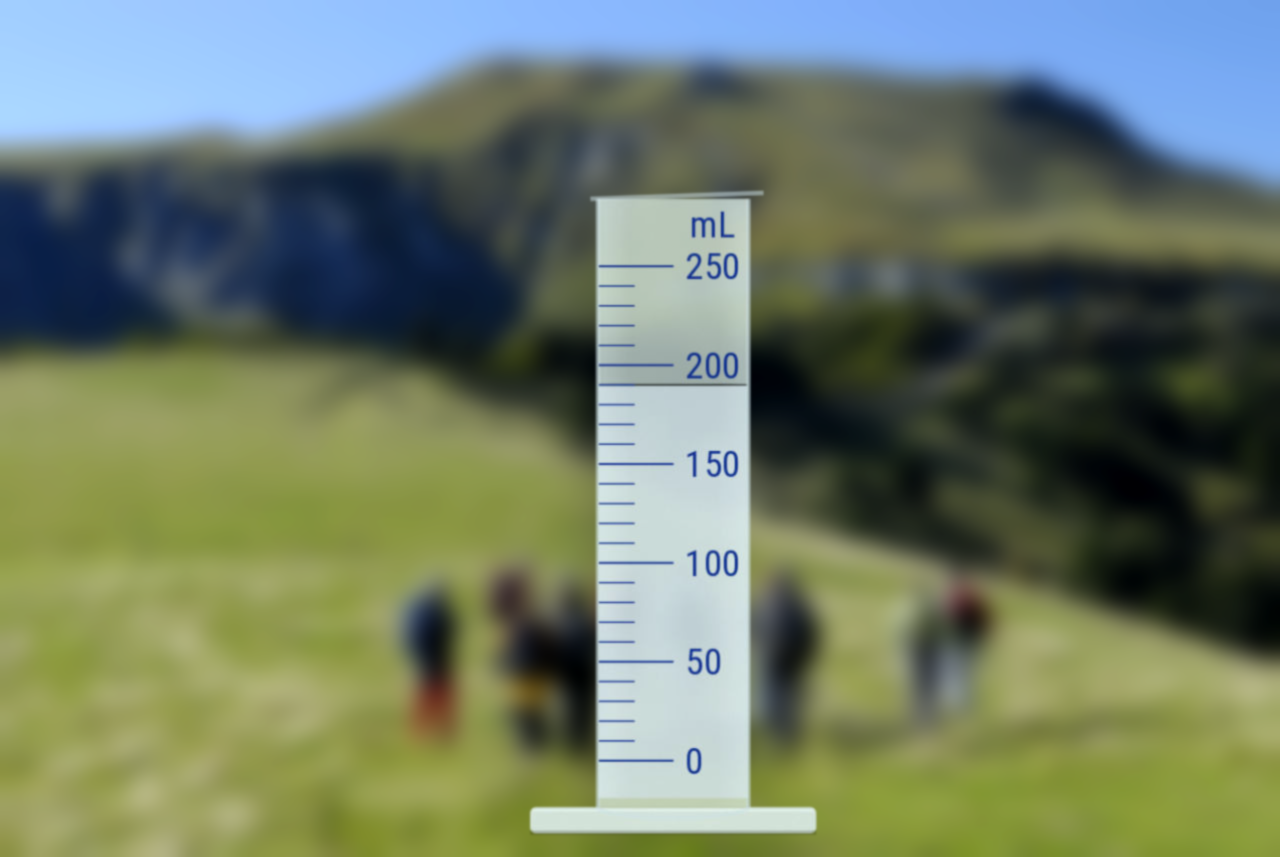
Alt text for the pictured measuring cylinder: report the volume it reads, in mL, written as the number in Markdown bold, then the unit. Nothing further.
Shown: **190** mL
